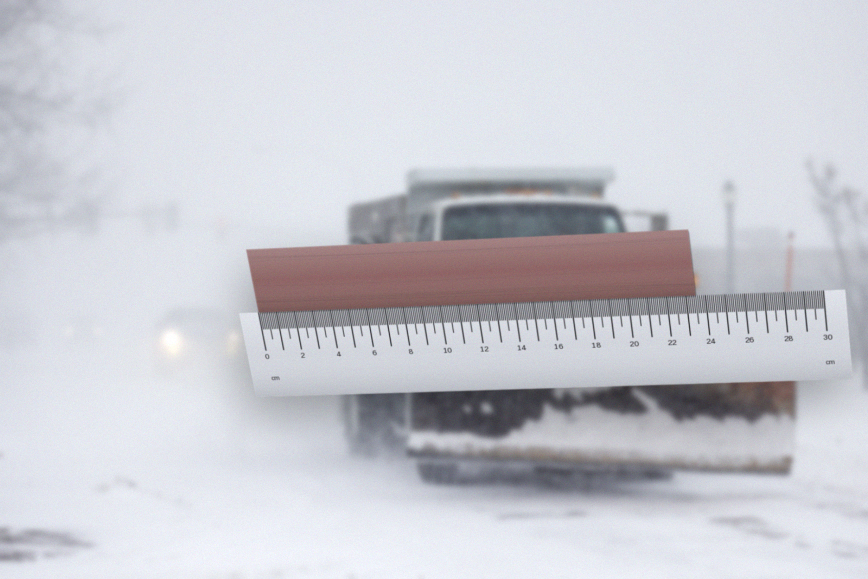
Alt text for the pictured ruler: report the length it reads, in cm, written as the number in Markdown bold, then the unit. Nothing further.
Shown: **23.5** cm
